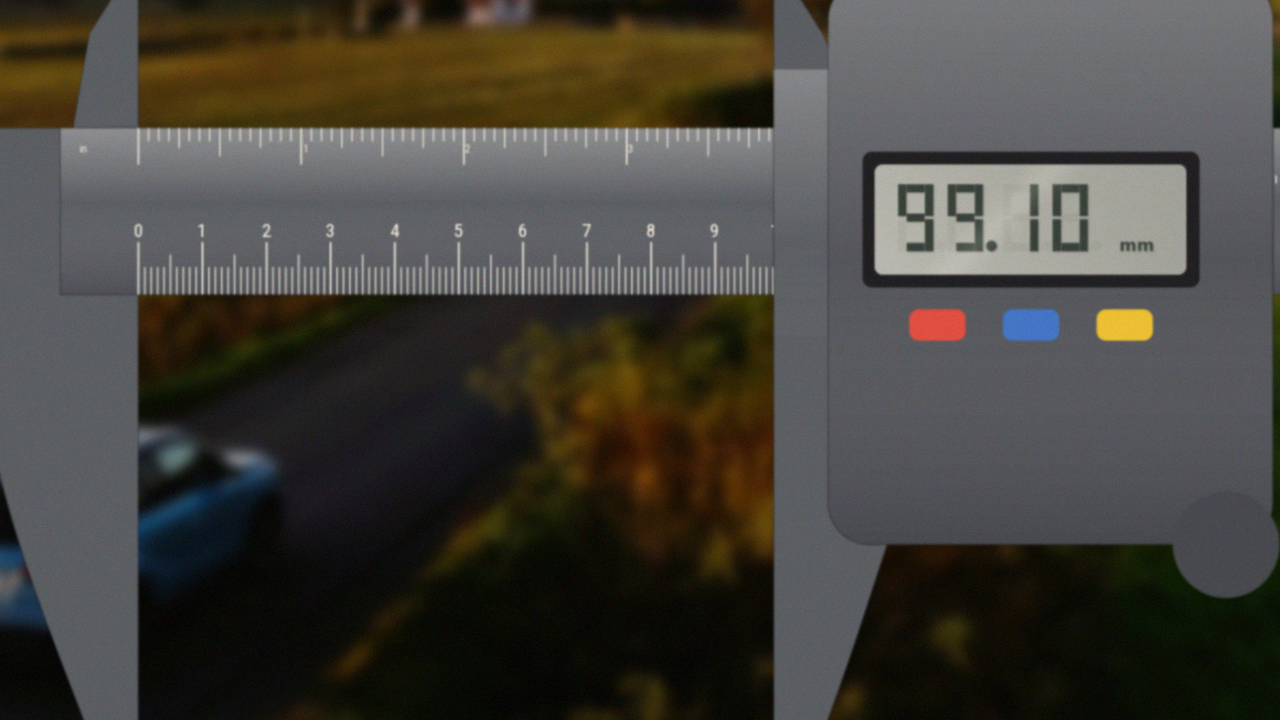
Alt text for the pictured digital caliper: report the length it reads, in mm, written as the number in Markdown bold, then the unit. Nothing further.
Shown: **99.10** mm
